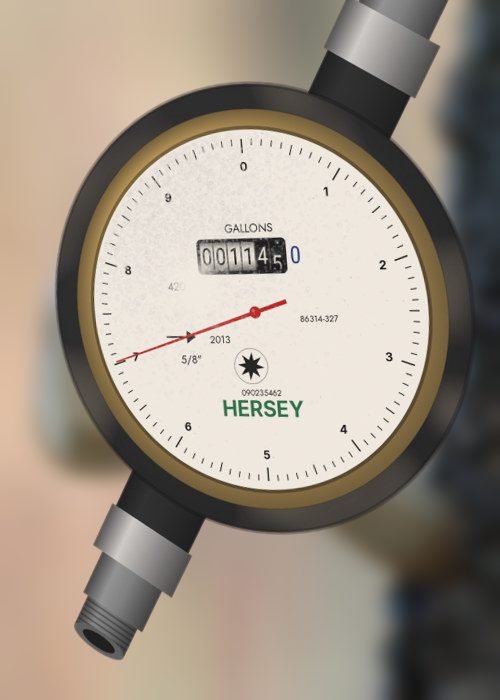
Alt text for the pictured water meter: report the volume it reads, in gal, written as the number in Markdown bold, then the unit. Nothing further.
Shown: **11447.0** gal
